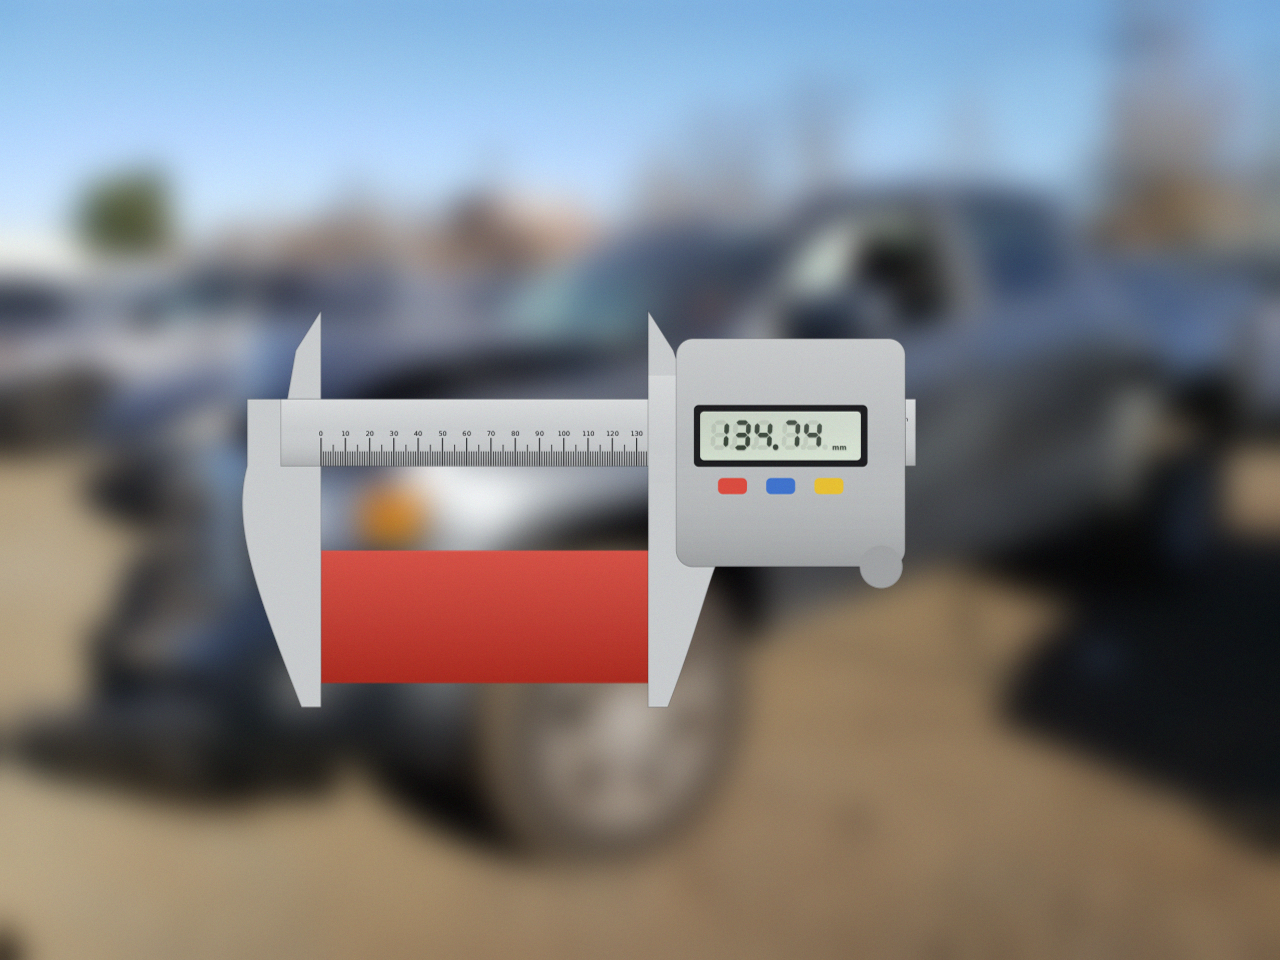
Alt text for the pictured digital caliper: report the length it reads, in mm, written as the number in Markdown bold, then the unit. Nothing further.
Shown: **134.74** mm
